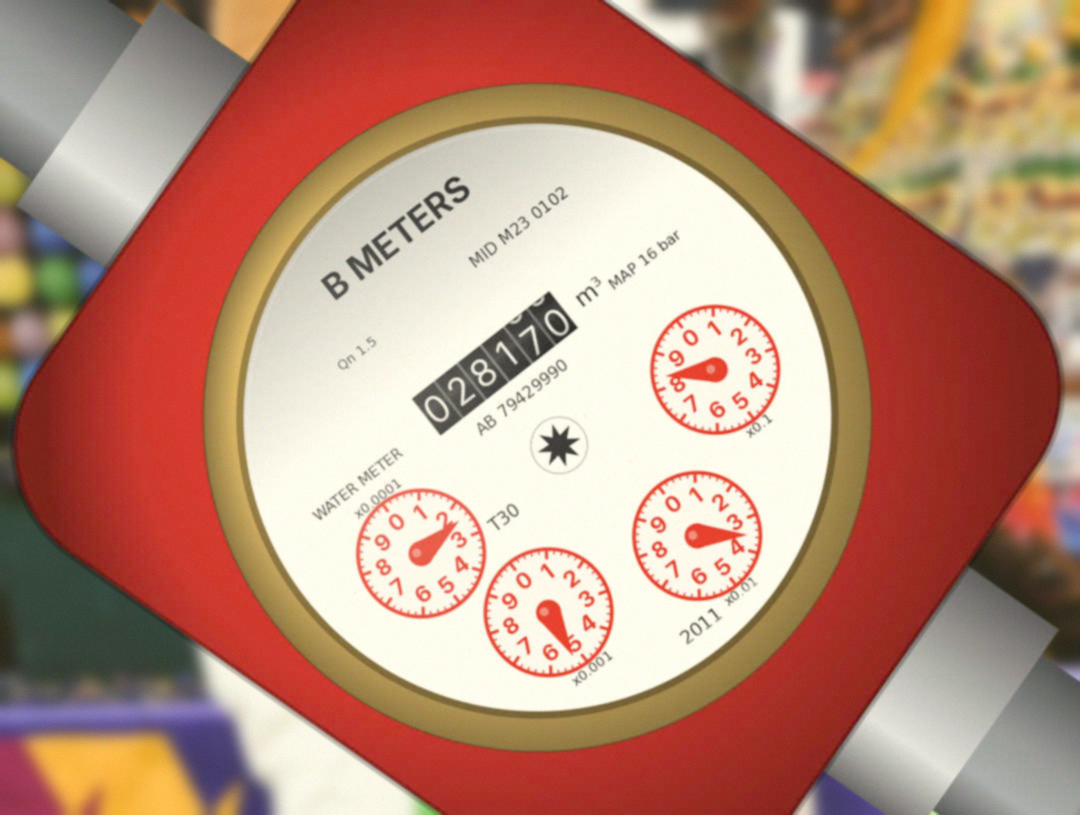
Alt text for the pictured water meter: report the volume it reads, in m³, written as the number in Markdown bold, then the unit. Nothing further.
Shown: **28169.8352** m³
